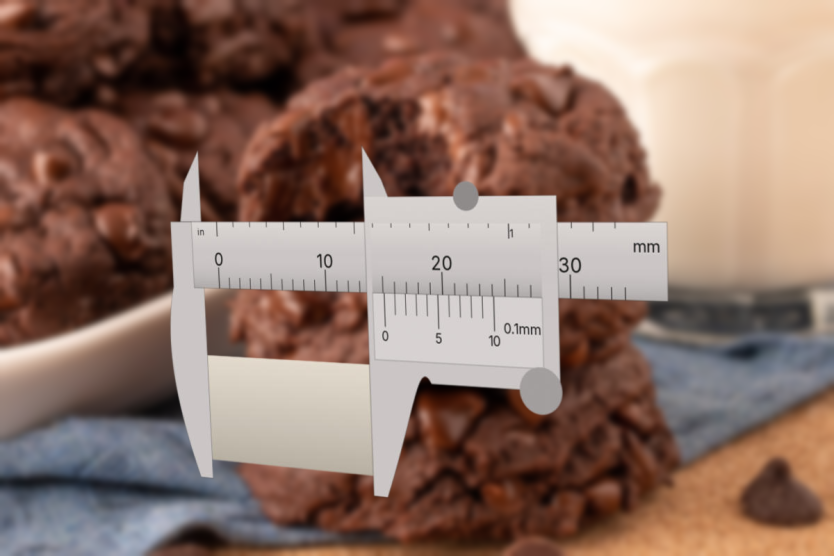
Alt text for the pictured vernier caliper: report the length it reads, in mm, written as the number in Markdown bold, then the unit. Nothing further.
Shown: **15.1** mm
